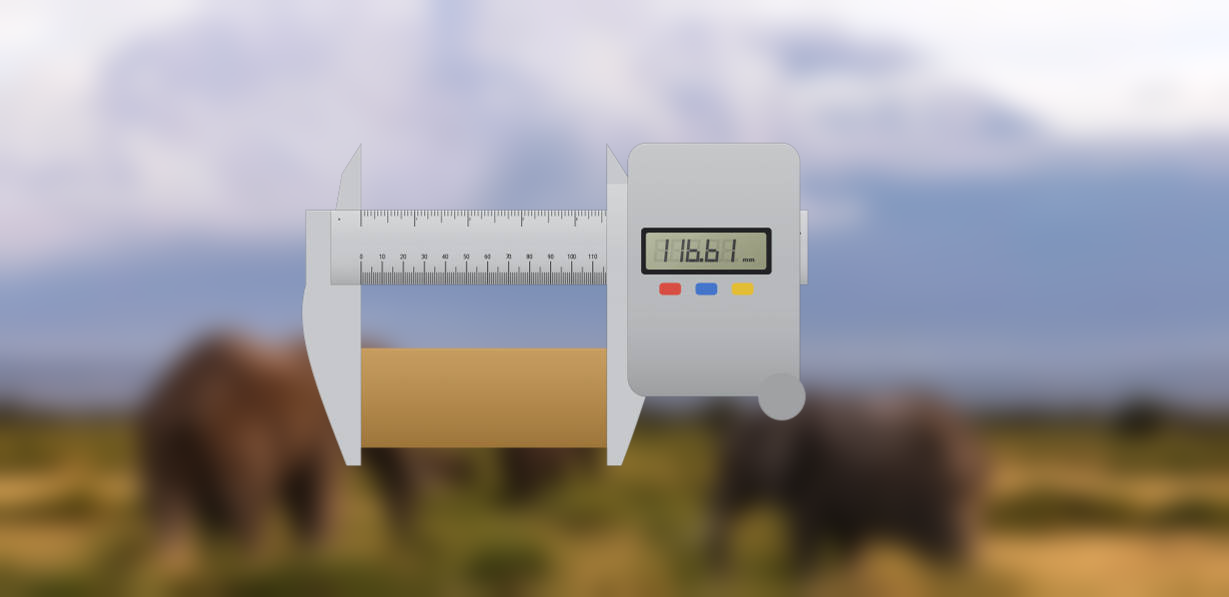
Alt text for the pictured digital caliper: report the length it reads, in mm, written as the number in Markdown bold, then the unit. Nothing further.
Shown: **116.61** mm
